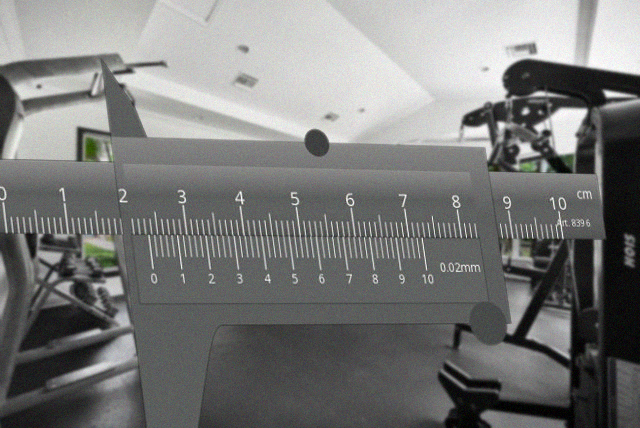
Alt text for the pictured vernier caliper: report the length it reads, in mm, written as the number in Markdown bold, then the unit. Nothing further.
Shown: **23.5** mm
